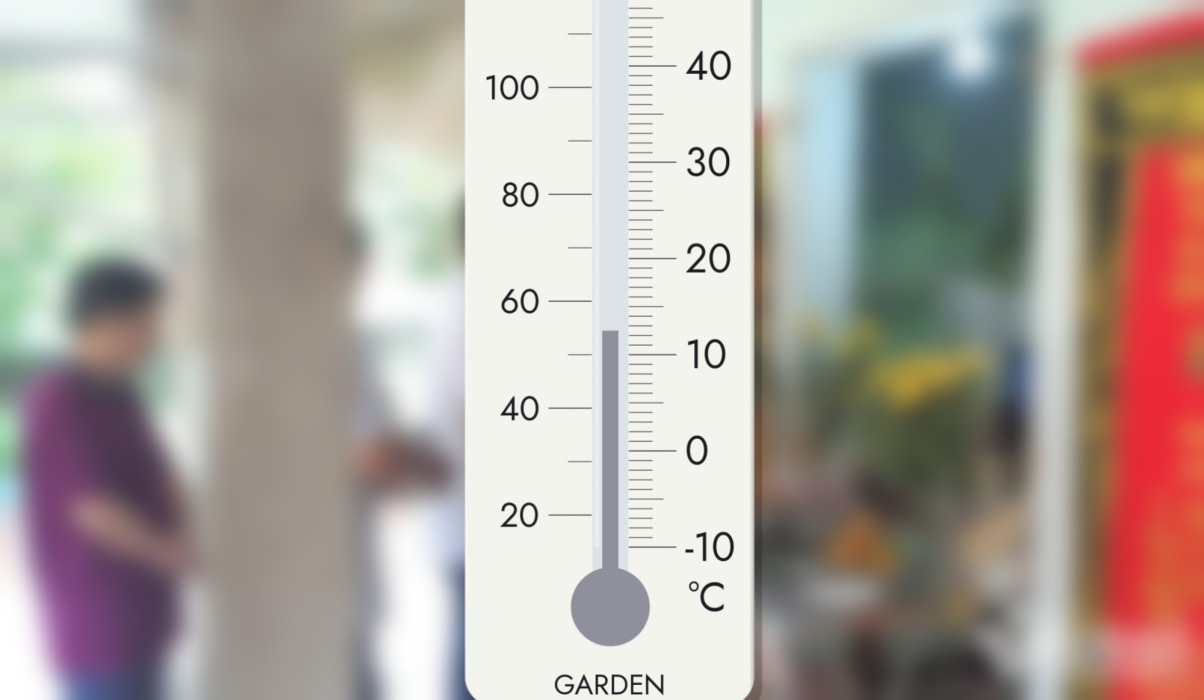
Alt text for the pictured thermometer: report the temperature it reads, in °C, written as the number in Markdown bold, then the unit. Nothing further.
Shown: **12.5** °C
